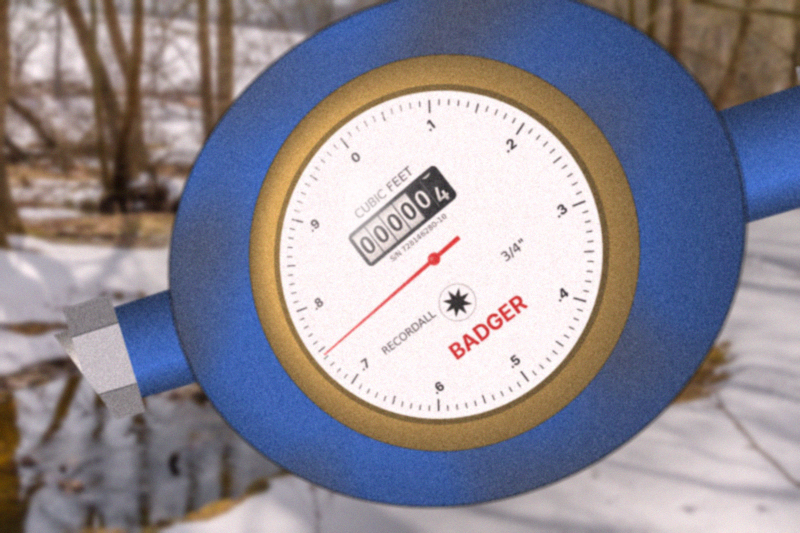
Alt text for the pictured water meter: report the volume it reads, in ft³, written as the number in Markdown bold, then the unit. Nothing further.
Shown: **3.74** ft³
